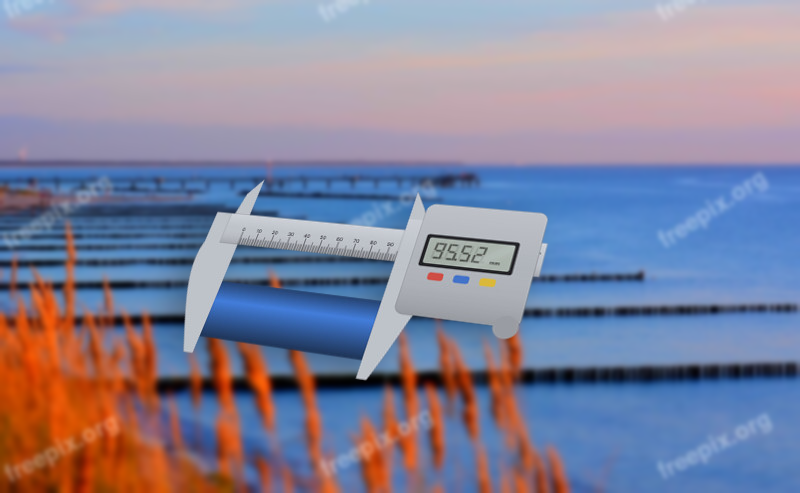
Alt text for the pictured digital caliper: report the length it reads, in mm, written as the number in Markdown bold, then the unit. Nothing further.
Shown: **95.52** mm
